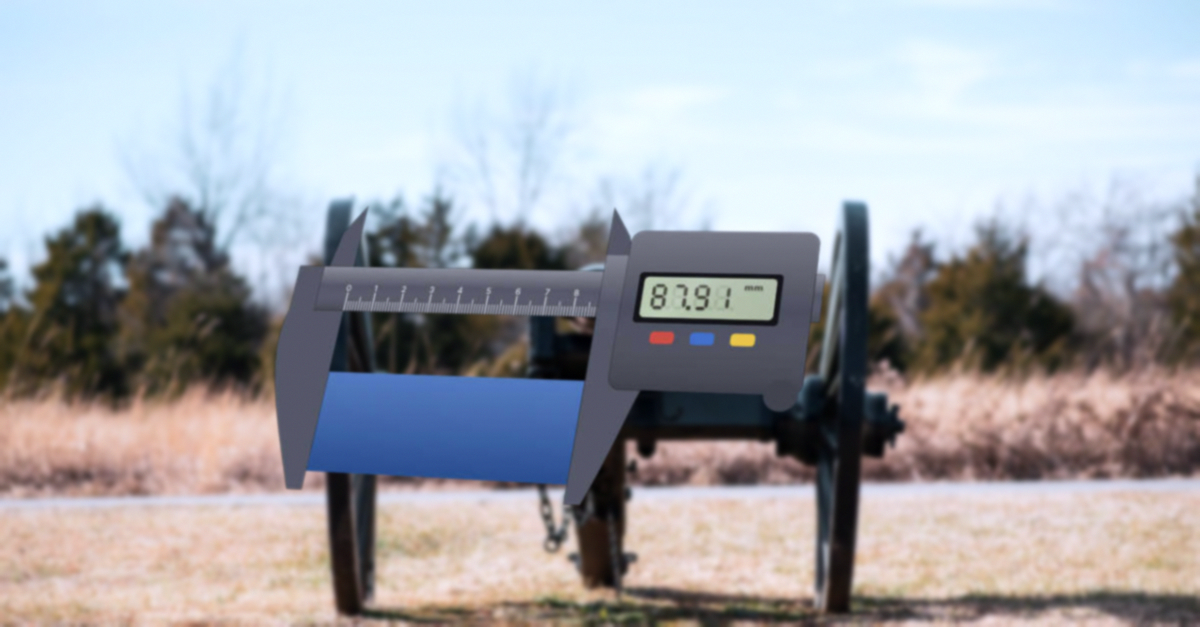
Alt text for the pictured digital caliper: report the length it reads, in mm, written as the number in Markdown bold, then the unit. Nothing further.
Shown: **87.91** mm
